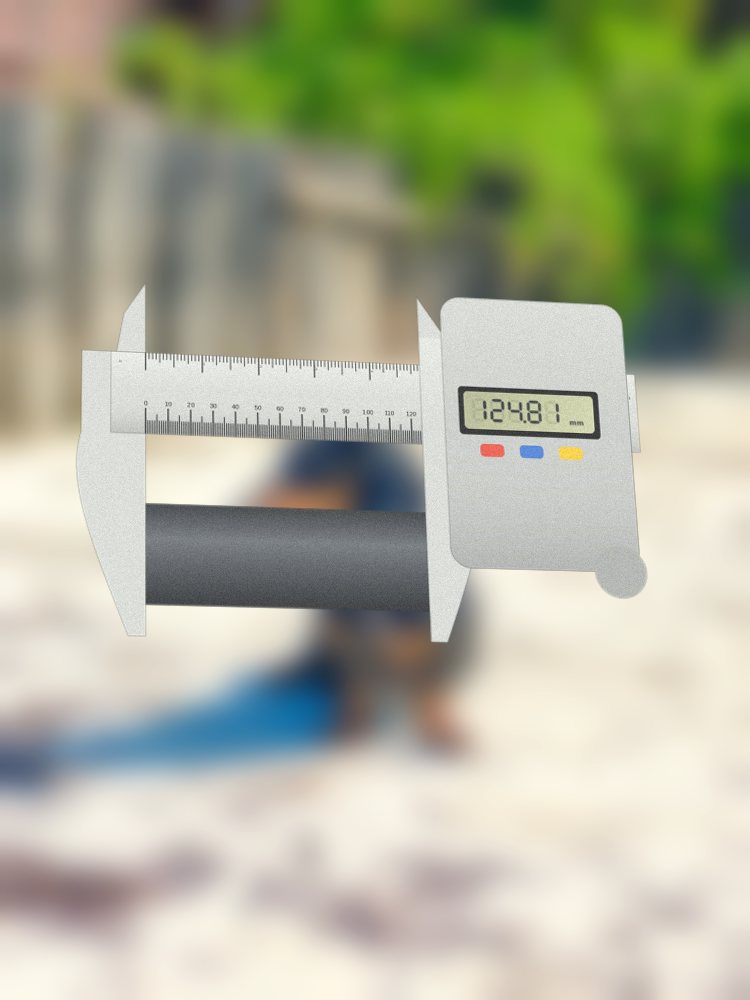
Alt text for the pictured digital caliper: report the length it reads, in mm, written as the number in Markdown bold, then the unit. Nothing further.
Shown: **124.81** mm
